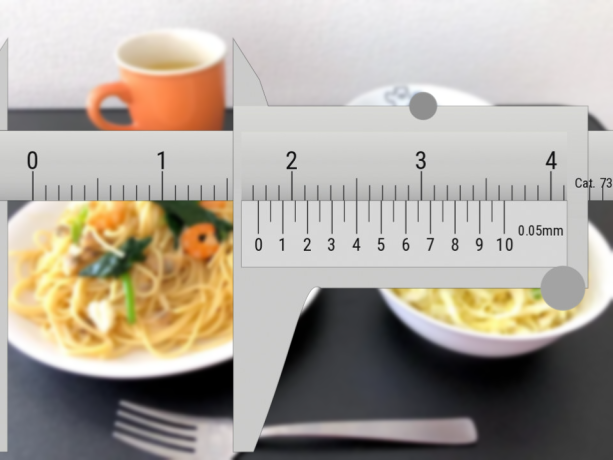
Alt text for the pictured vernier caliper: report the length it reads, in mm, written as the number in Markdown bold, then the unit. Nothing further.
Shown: **17.4** mm
